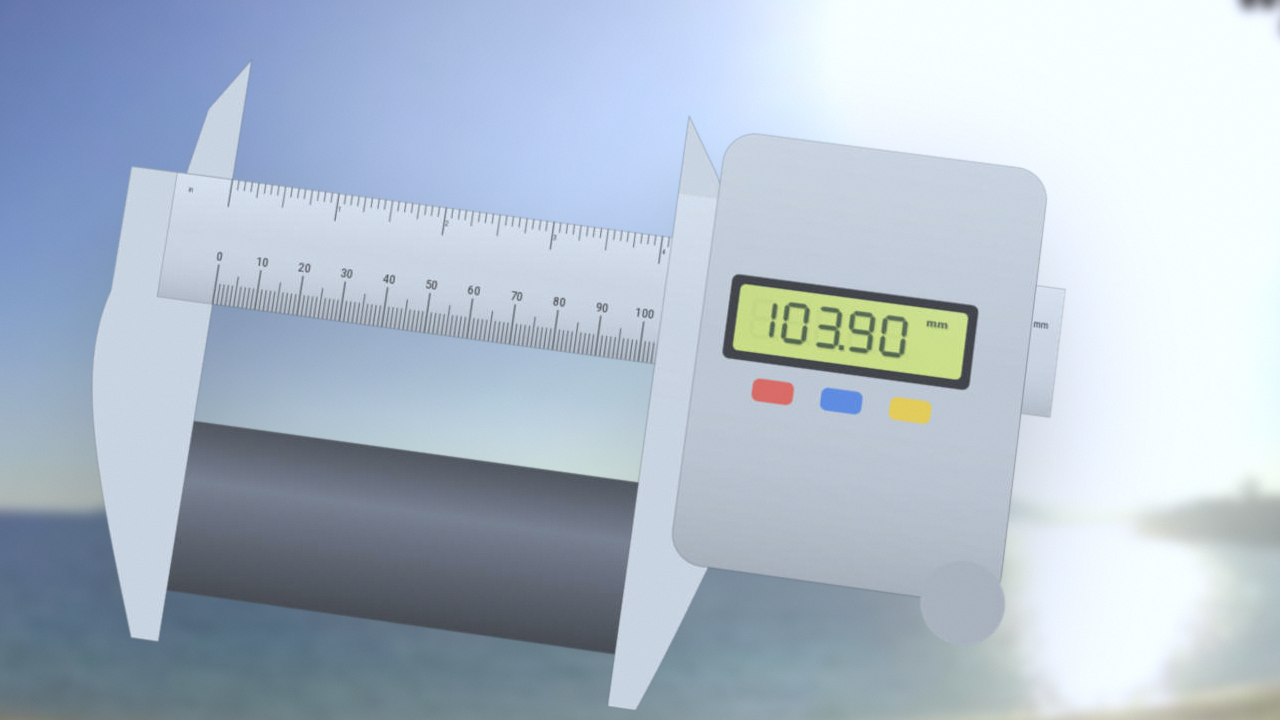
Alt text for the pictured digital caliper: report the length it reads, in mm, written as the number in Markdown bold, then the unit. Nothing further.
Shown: **103.90** mm
